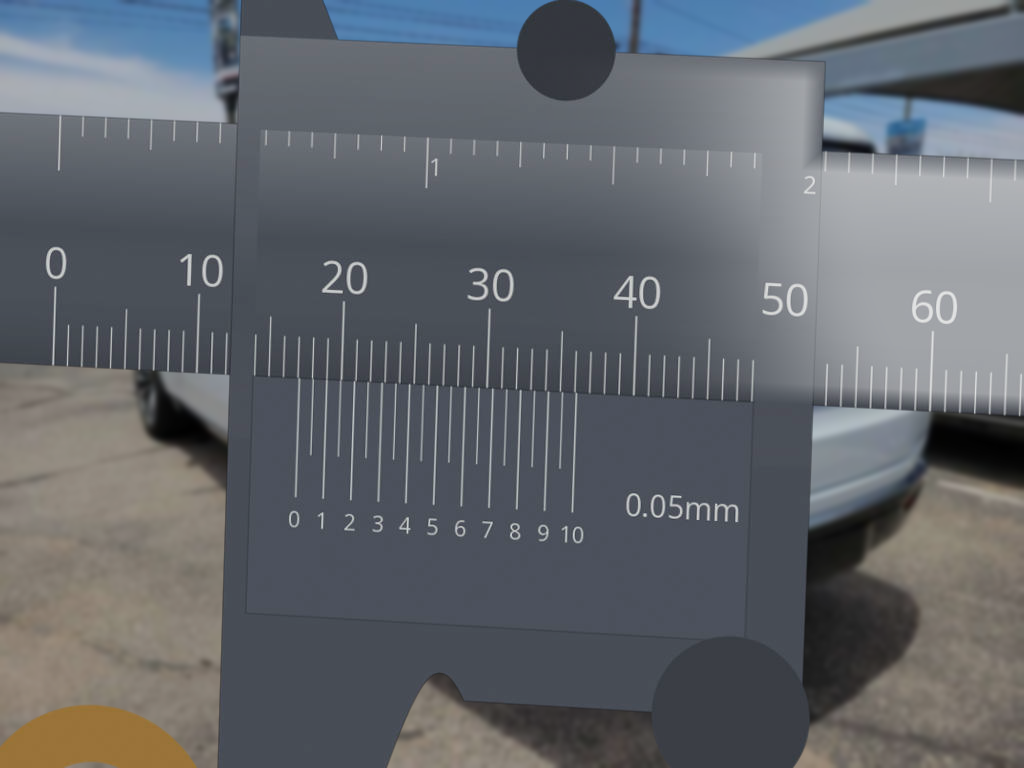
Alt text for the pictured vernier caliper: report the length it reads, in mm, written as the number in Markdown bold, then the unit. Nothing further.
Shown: **17.1** mm
